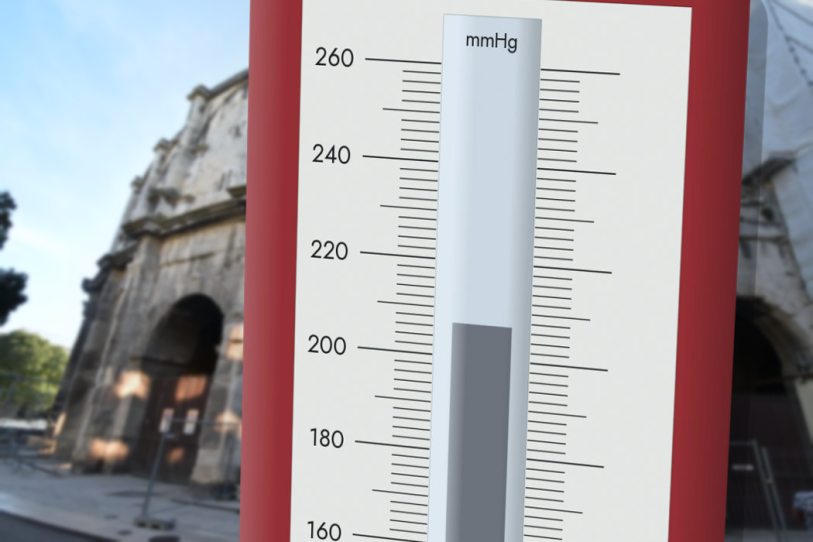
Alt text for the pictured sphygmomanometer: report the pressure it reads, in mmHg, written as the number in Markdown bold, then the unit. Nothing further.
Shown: **207** mmHg
